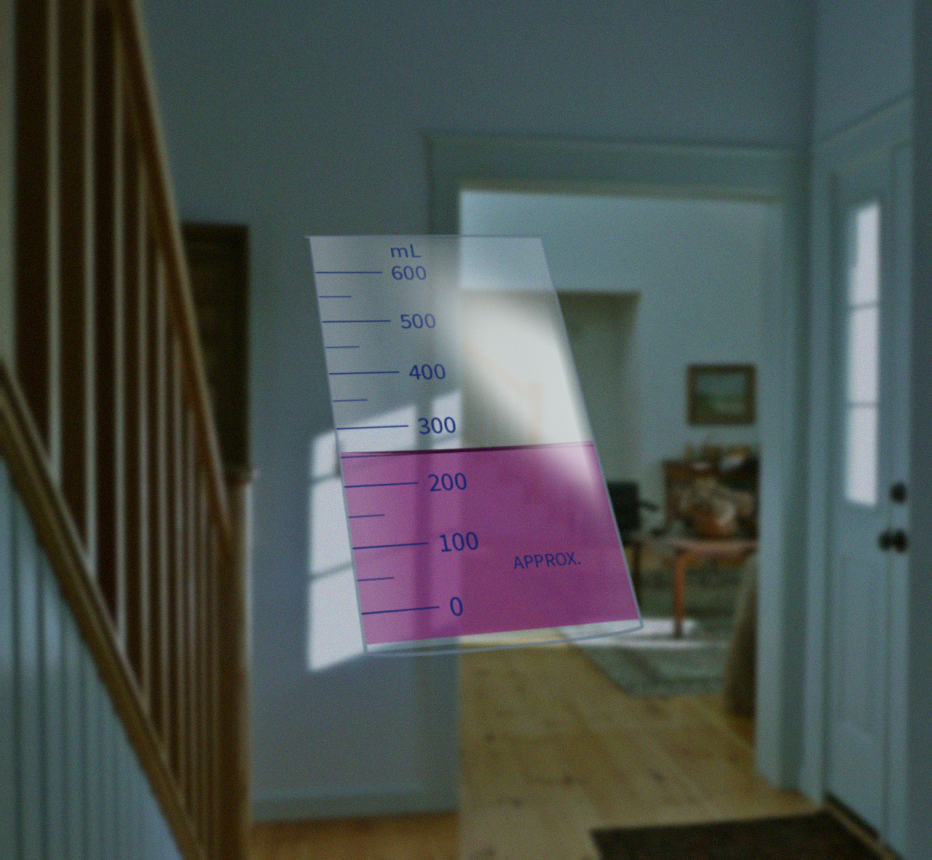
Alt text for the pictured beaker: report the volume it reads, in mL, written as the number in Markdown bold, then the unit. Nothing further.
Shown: **250** mL
